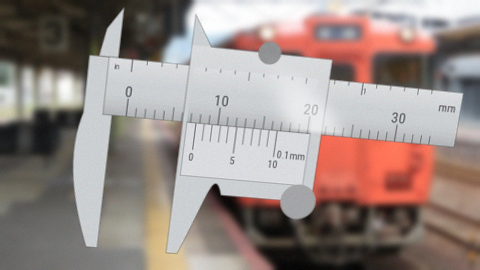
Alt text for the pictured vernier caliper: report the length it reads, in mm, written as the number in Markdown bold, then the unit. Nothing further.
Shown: **7.6** mm
